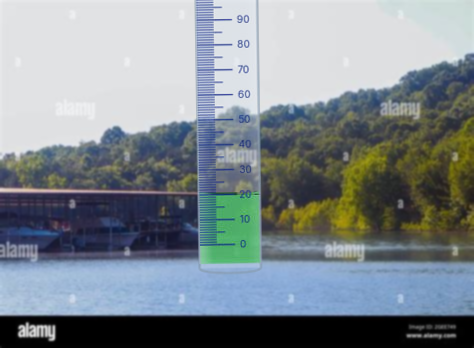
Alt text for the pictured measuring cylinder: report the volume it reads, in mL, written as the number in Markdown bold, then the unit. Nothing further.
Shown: **20** mL
